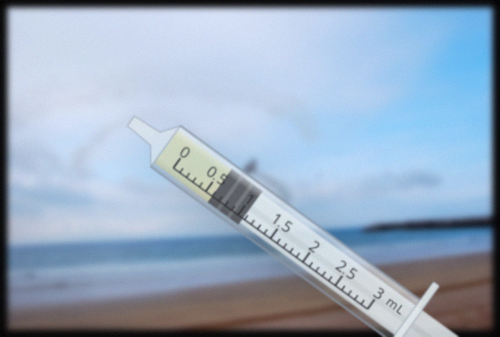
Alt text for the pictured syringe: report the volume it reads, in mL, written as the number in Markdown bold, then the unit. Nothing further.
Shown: **0.6** mL
